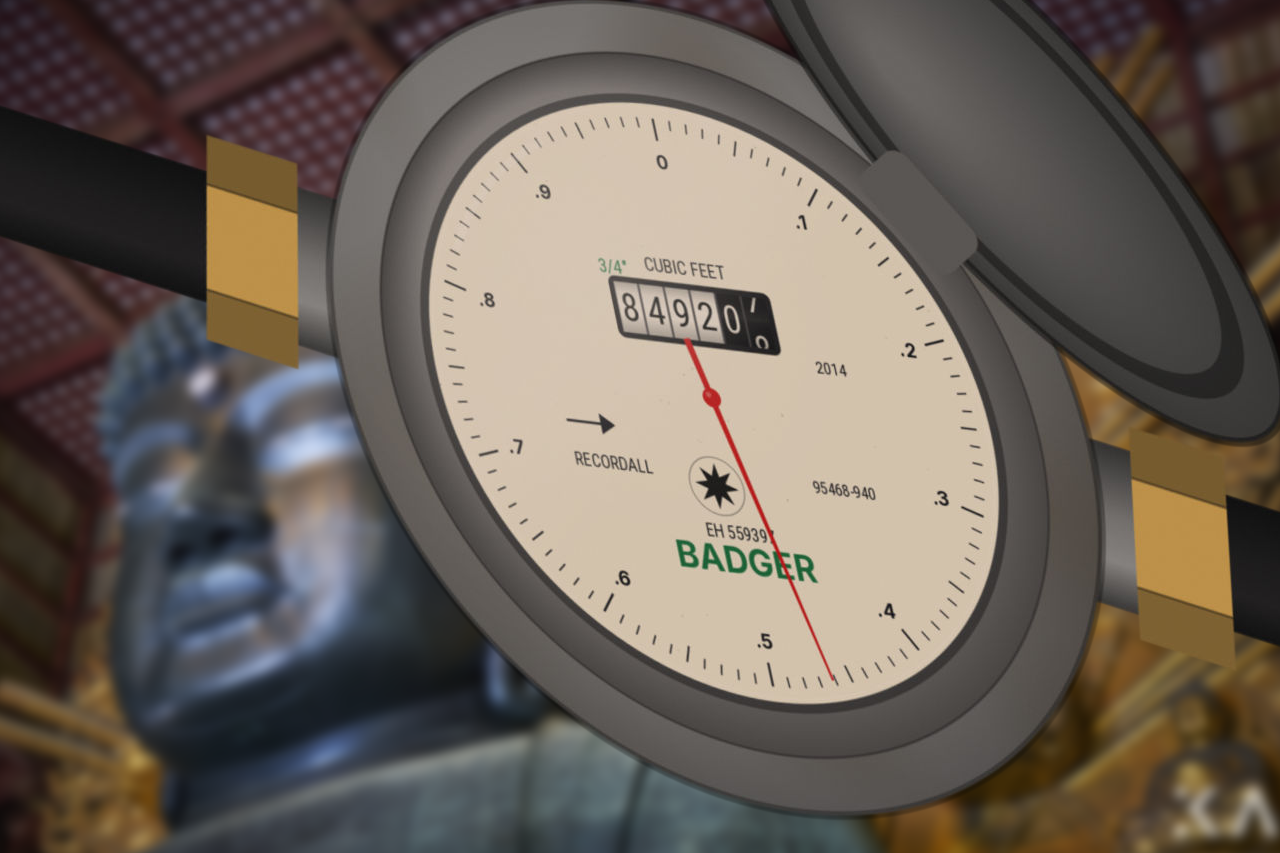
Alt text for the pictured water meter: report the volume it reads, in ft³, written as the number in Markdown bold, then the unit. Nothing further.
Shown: **849207.46** ft³
